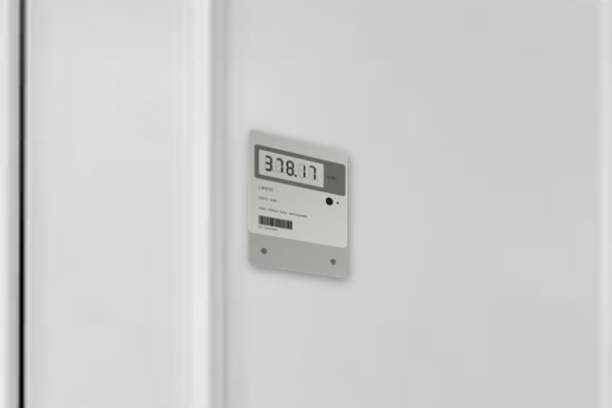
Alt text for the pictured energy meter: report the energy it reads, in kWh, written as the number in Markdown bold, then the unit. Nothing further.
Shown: **378.17** kWh
